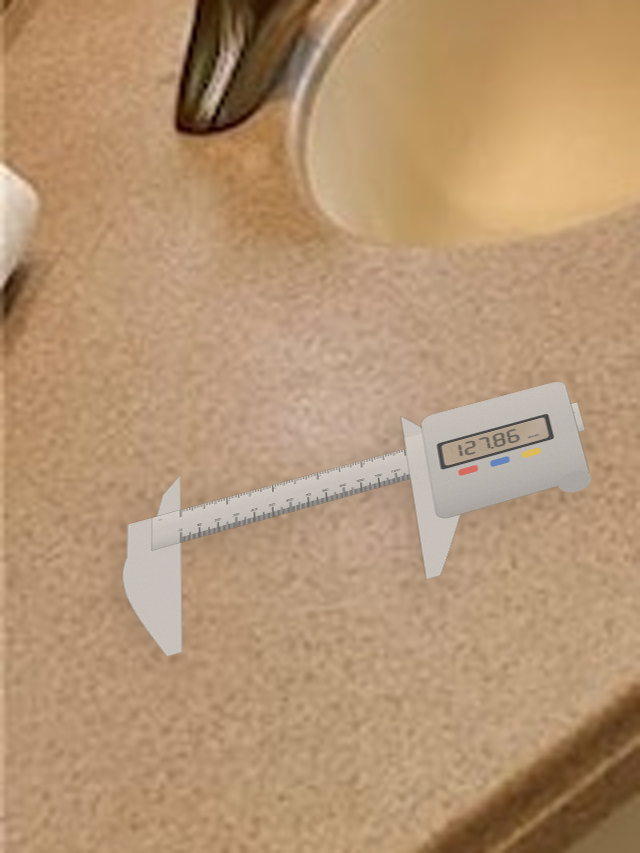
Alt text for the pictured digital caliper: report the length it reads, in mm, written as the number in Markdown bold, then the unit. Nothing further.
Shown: **127.86** mm
